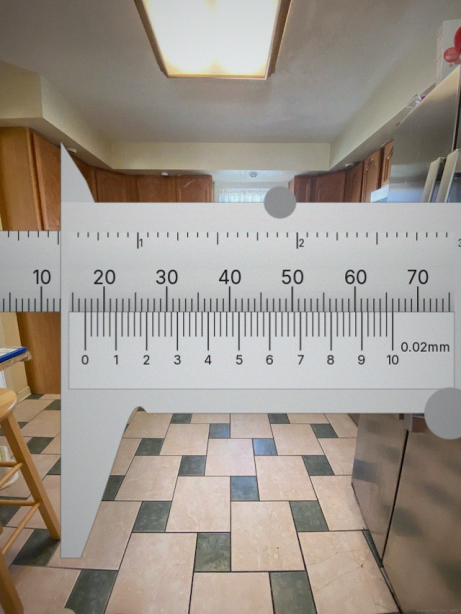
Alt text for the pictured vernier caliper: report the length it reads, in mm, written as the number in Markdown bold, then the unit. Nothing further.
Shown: **17.0** mm
